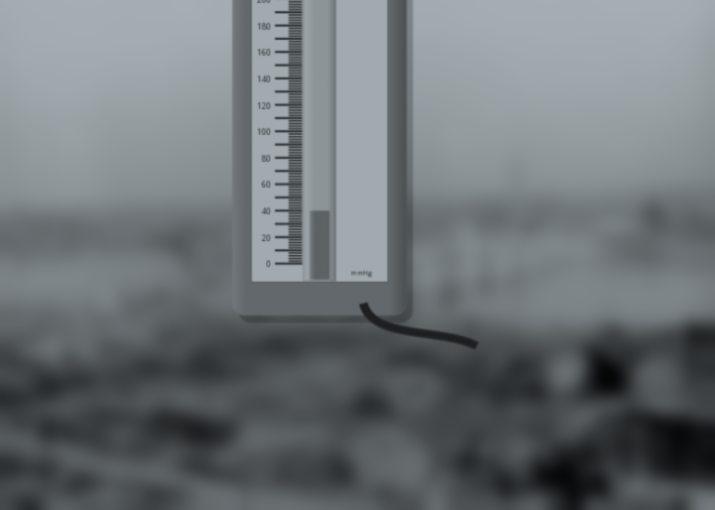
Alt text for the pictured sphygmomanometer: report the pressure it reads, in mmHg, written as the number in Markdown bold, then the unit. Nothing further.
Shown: **40** mmHg
